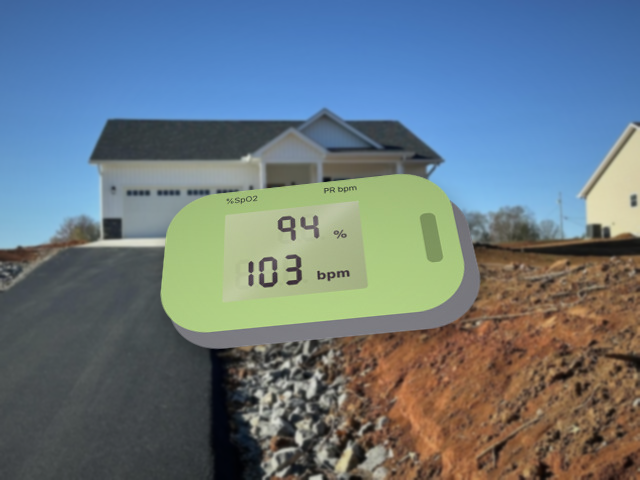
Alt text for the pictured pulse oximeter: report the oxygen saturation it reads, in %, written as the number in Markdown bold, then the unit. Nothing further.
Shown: **94** %
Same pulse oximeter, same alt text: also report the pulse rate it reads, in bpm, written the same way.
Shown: **103** bpm
